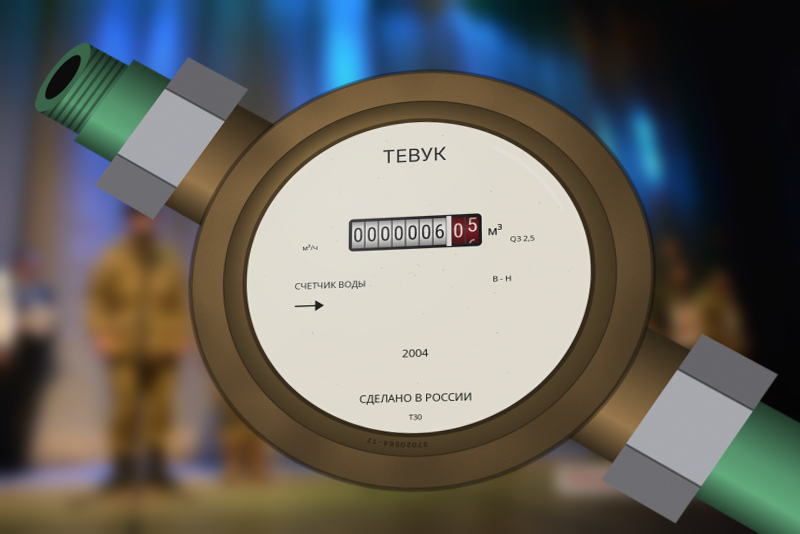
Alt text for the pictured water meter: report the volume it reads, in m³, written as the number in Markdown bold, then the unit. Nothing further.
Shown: **6.05** m³
